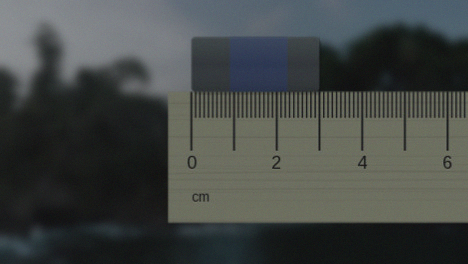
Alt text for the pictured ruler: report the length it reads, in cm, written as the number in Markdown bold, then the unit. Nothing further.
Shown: **3** cm
